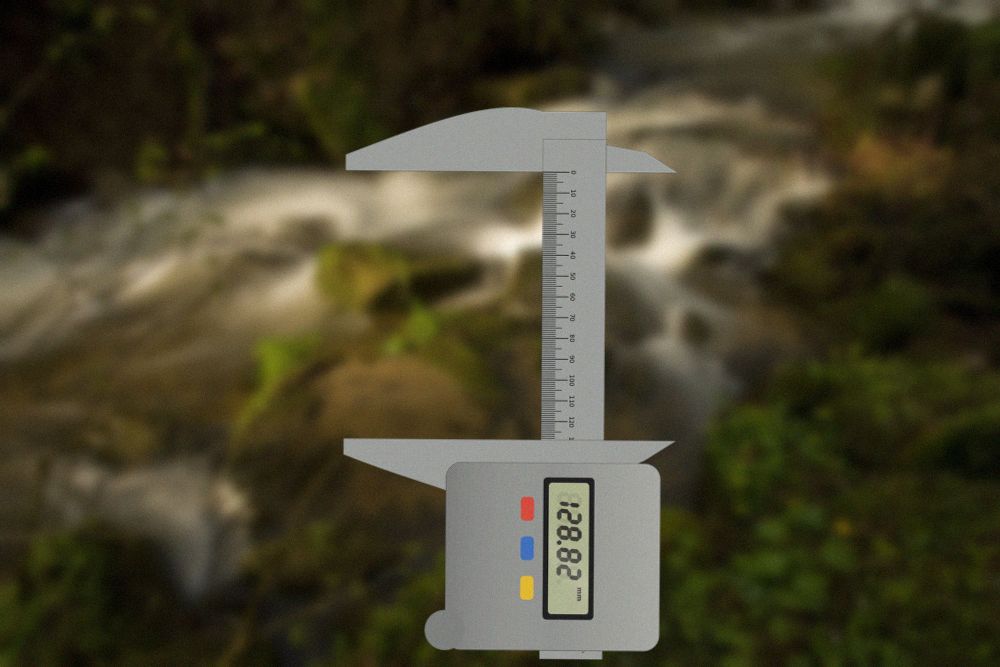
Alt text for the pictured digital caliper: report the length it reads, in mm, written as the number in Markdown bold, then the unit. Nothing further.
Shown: **128.82** mm
